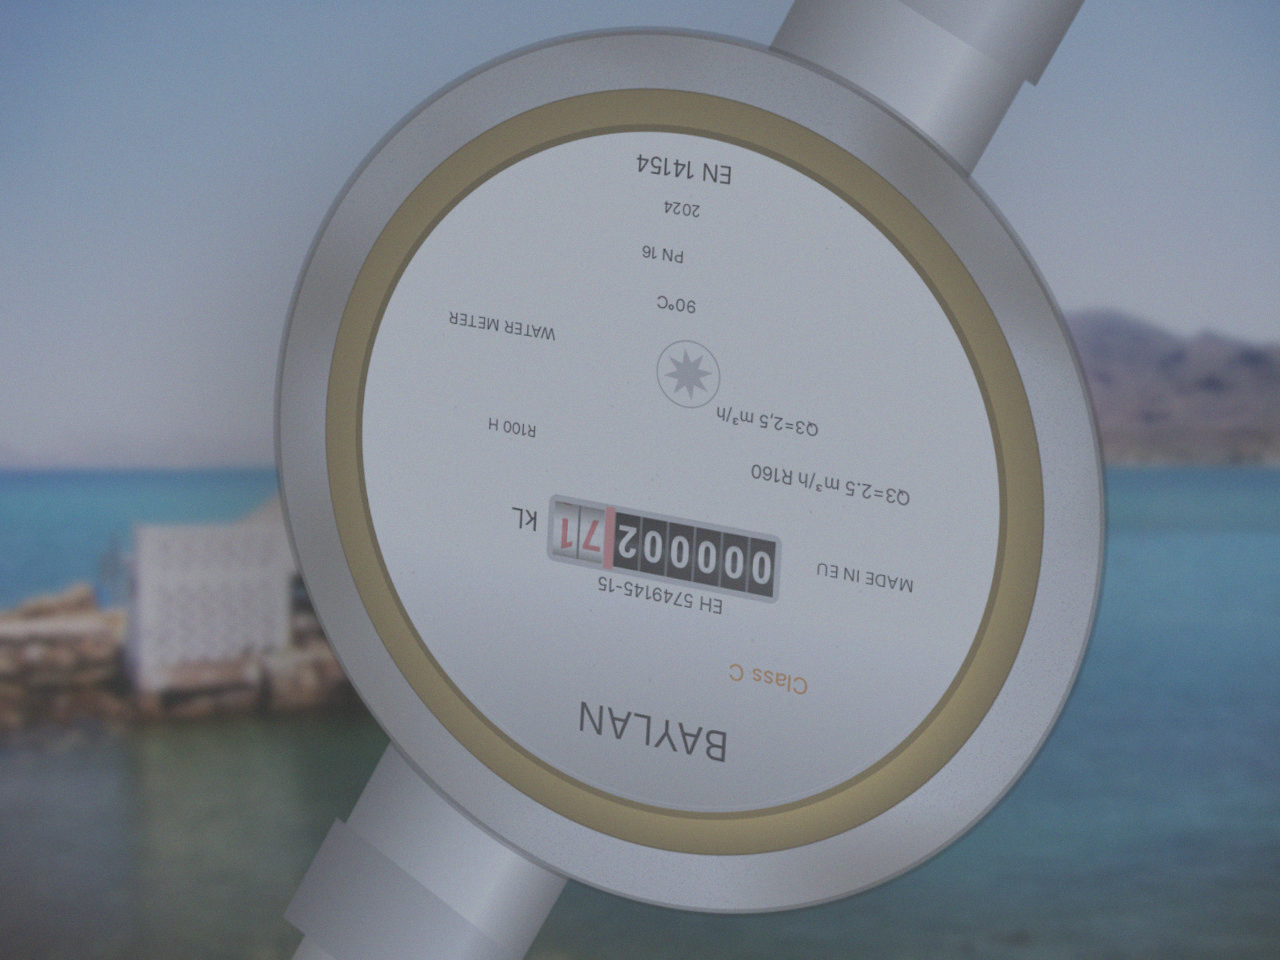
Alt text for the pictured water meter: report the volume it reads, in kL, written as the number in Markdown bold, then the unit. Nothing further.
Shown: **2.71** kL
